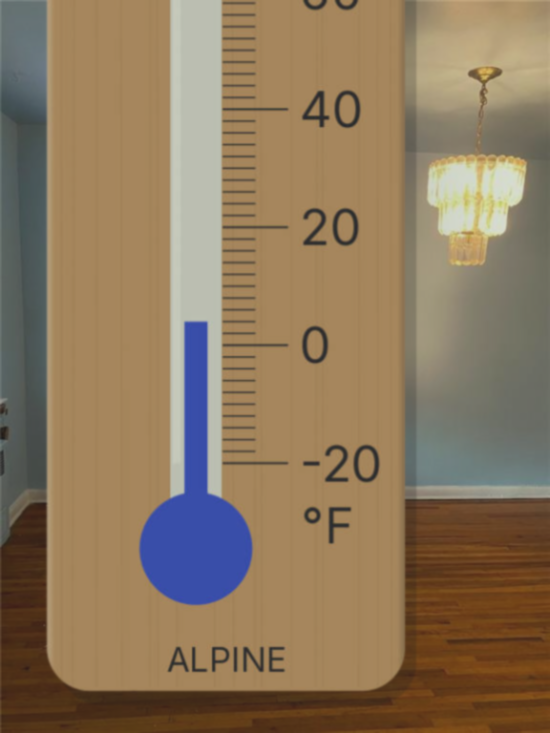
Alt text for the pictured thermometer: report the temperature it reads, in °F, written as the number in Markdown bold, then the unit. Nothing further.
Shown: **4** °F
